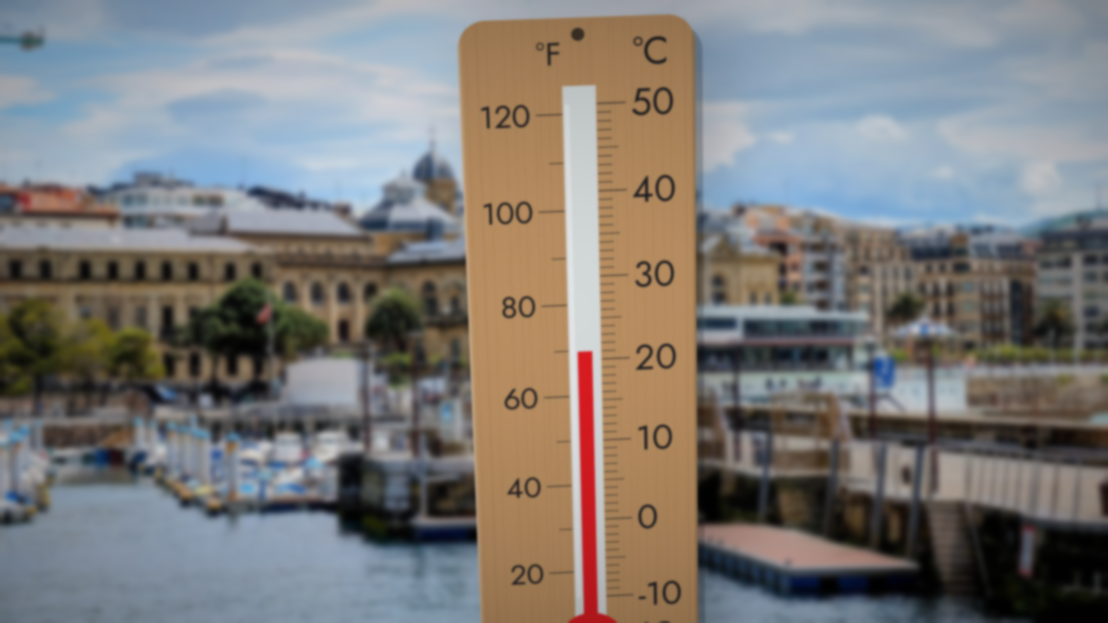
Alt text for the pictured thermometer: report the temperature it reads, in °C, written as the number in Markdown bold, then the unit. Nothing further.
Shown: **21** °C
